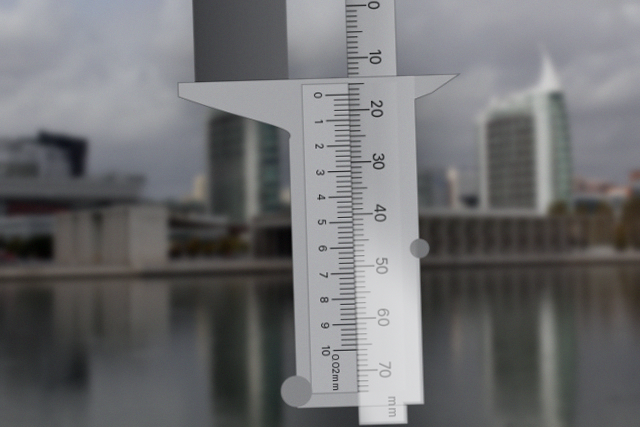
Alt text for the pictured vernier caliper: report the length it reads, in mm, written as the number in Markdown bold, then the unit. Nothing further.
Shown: **17.0** mm
